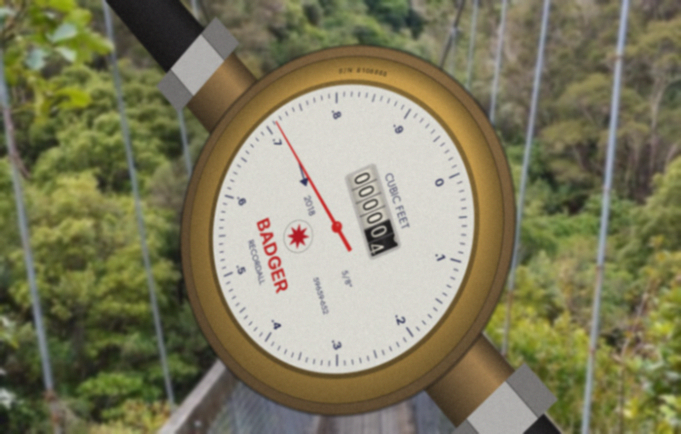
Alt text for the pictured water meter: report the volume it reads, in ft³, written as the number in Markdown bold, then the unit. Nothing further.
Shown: **3.71** ft³
